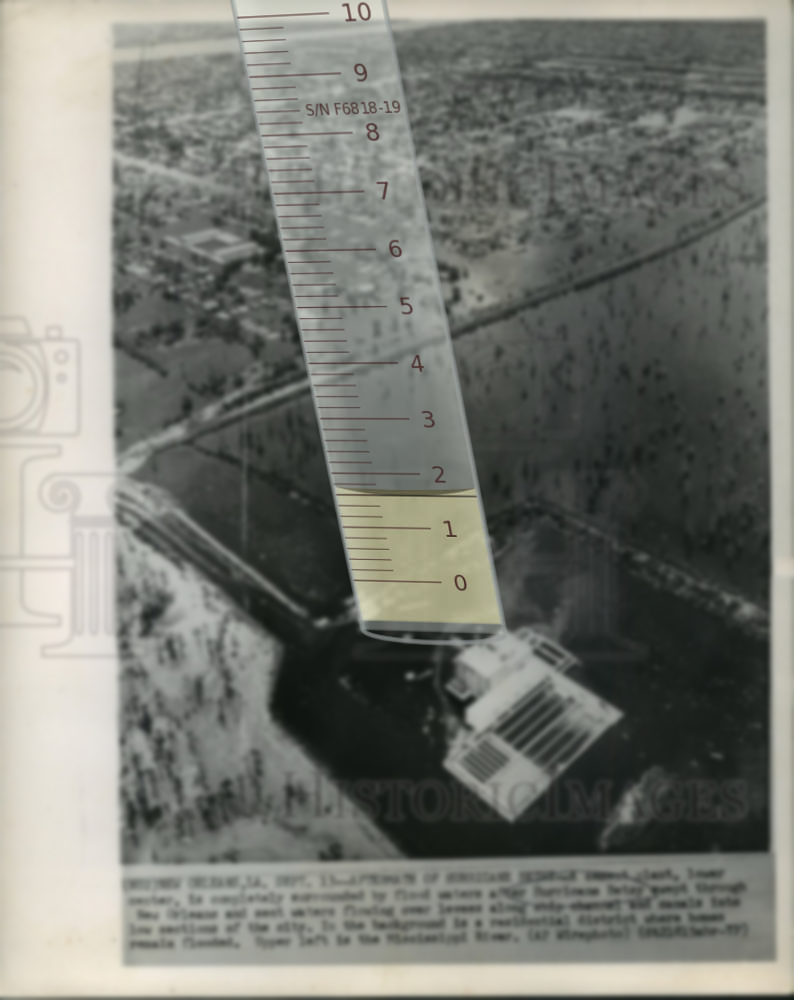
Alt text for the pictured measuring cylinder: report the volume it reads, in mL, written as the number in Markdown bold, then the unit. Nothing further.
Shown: **1.6** mL
